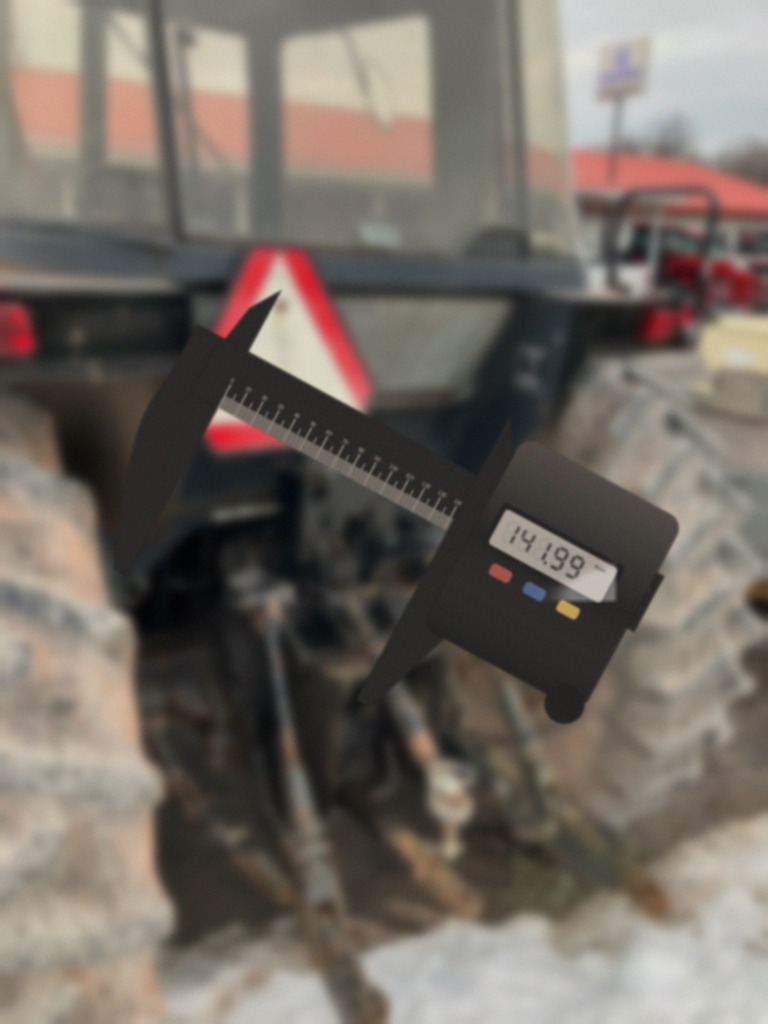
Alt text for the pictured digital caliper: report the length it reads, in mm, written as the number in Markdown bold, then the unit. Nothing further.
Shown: **141.99** mm
